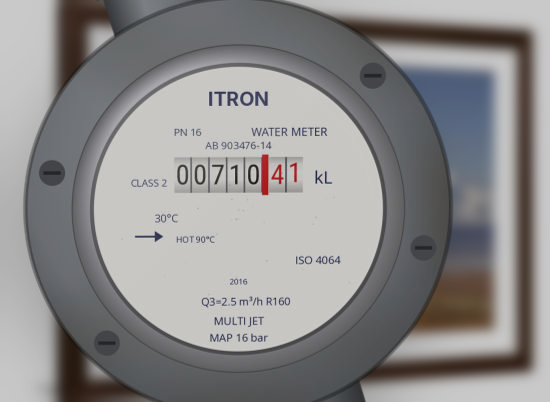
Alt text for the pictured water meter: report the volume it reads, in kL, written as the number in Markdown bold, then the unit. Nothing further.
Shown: **710.41** kL
